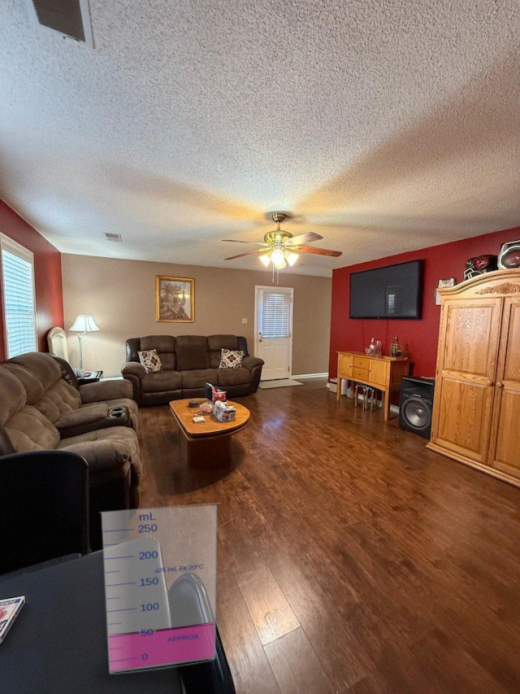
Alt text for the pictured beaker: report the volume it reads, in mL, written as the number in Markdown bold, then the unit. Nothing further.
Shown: **50** mL
